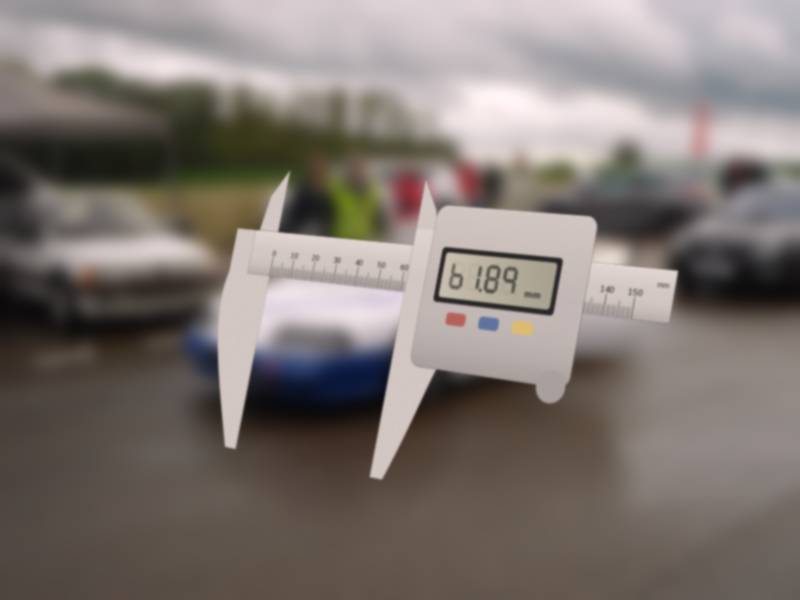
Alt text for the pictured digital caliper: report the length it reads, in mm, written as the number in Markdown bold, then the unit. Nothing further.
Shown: **61.89** mm
